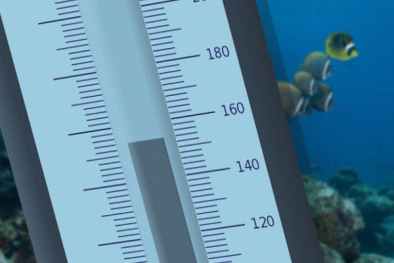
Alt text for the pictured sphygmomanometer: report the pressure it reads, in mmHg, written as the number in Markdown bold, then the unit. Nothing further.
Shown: **154** mmHg
